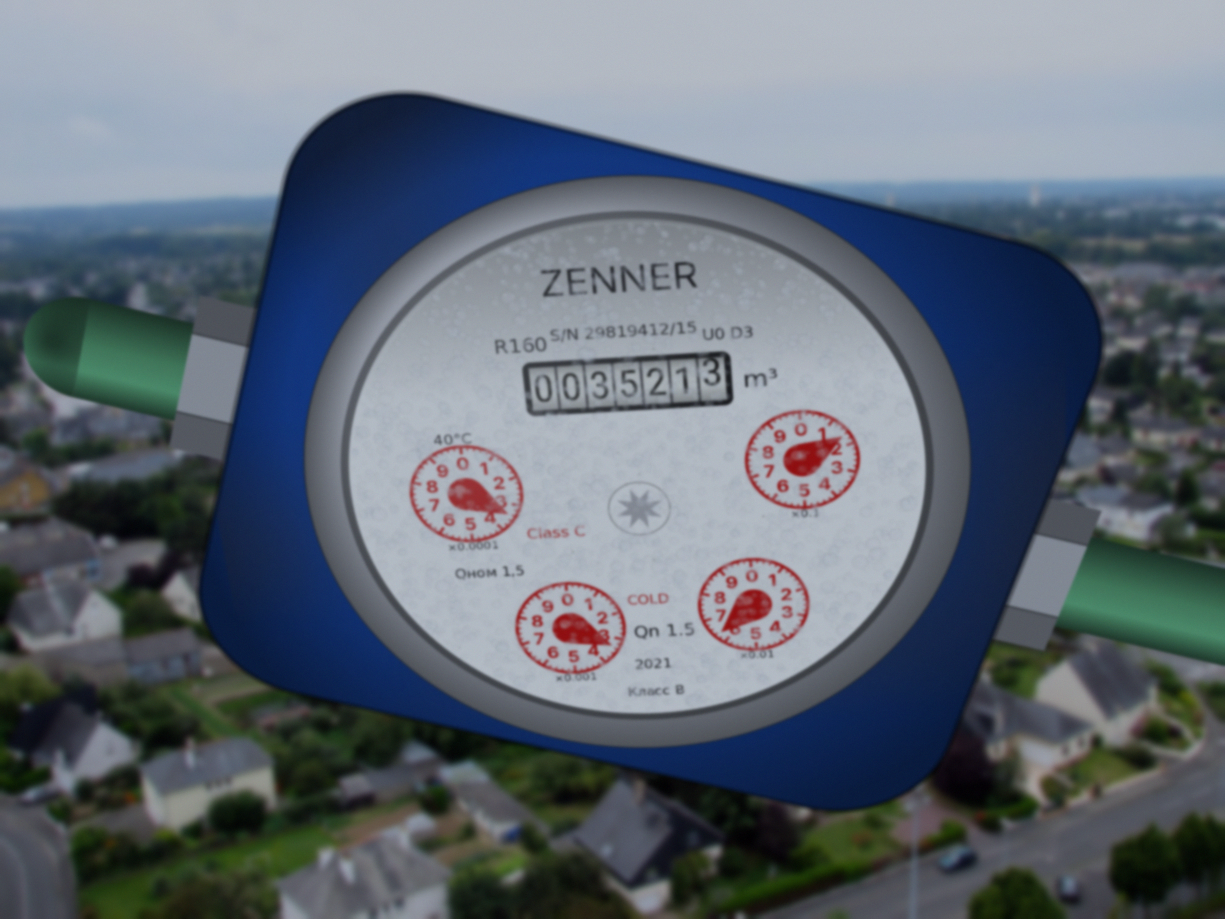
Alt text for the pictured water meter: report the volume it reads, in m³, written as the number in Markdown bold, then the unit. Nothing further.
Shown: **35213.1633** m³
